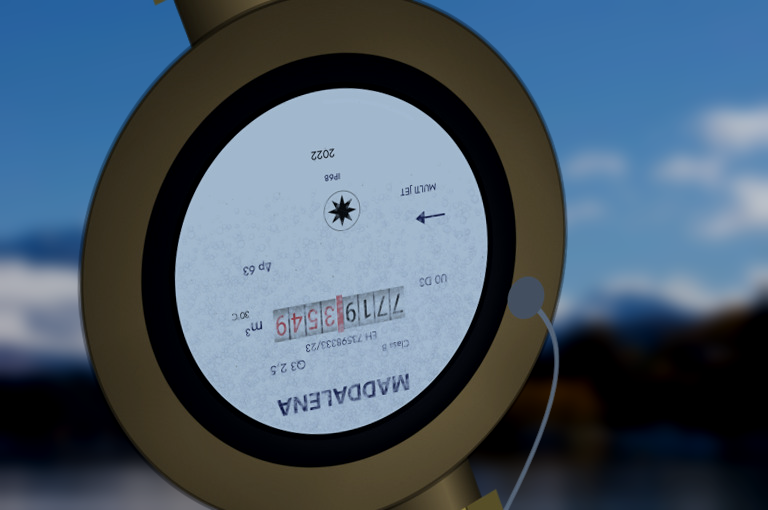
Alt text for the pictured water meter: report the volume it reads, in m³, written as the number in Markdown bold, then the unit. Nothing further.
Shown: **7719.3549** m³
